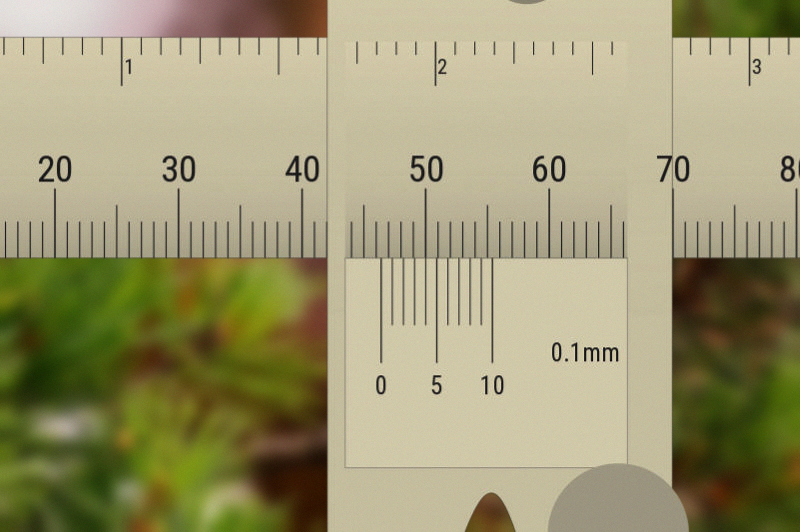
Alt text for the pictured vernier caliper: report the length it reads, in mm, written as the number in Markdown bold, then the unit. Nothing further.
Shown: **46.4** mm
